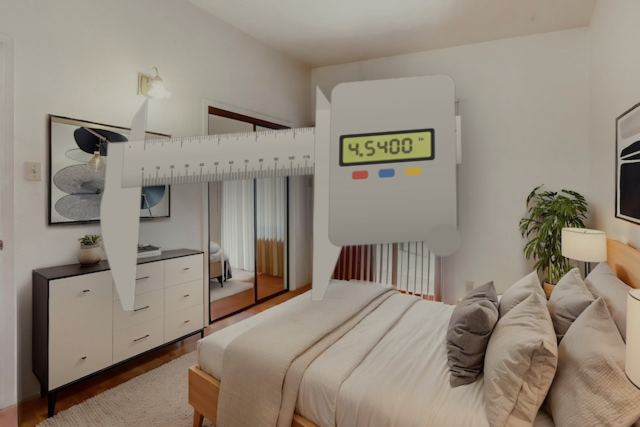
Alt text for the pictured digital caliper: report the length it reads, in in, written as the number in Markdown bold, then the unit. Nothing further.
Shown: **4.5400** in
